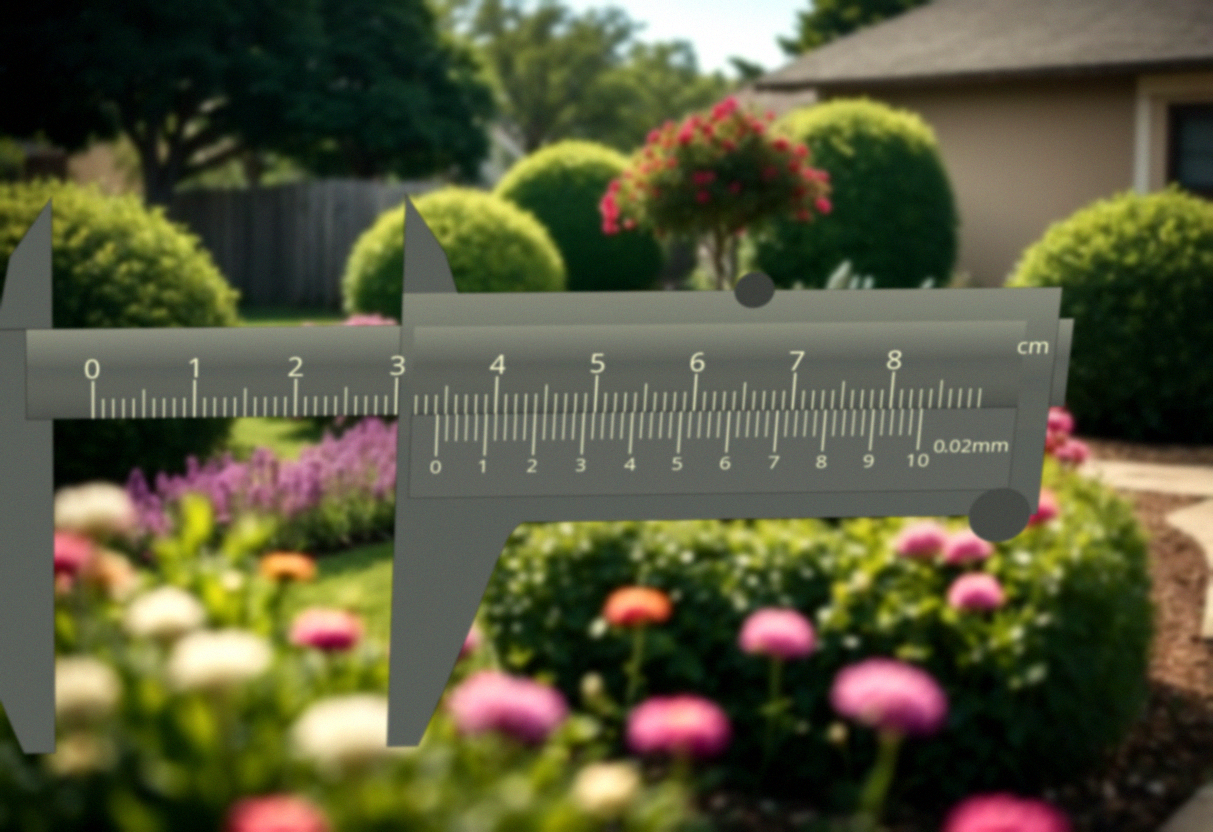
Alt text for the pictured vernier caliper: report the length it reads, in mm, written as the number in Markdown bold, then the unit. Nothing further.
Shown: **34.2** mm
